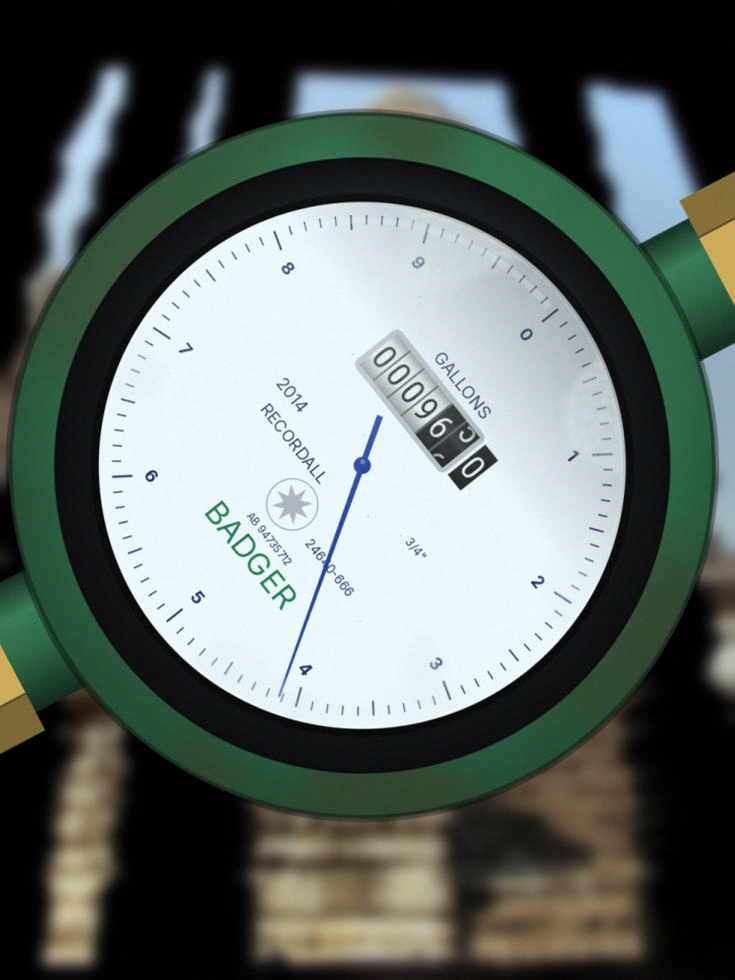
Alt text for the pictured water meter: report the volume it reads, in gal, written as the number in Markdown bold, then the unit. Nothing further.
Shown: **9654.1** gal
